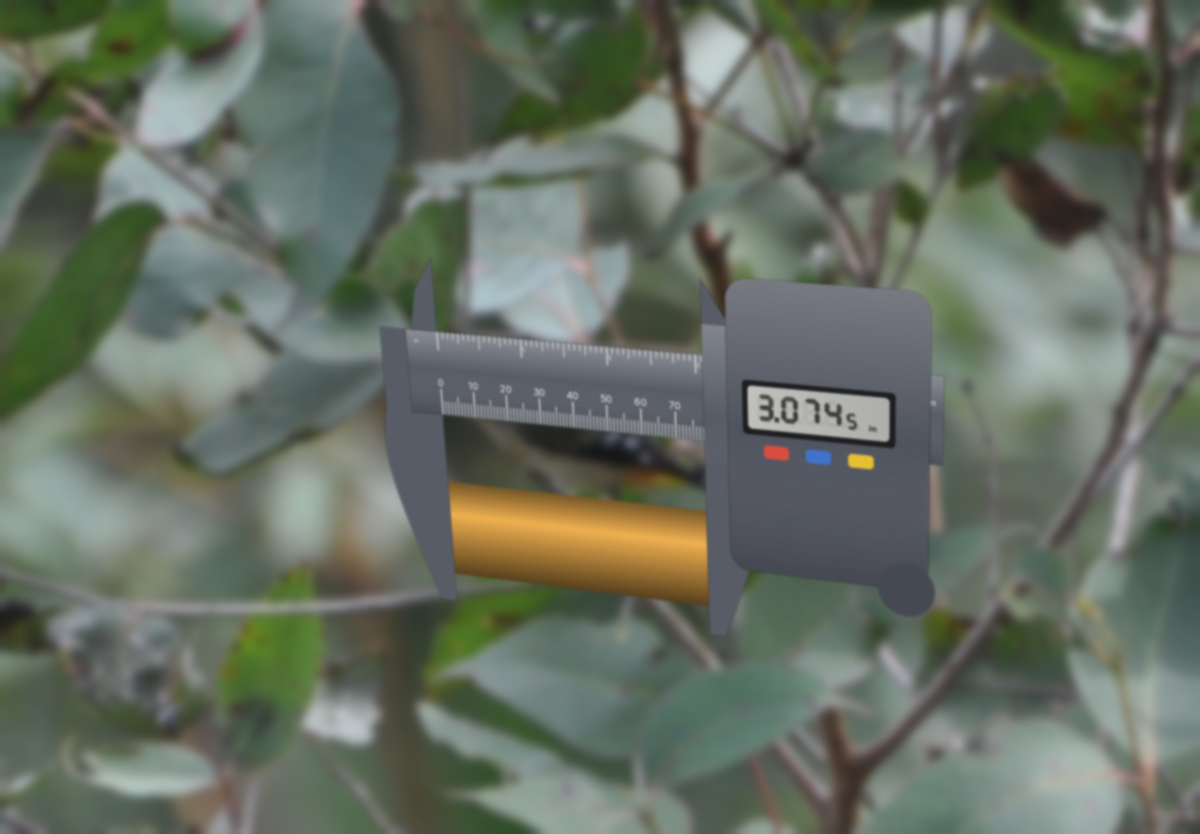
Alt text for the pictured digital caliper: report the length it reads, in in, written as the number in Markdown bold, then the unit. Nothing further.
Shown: **3.0745** in
